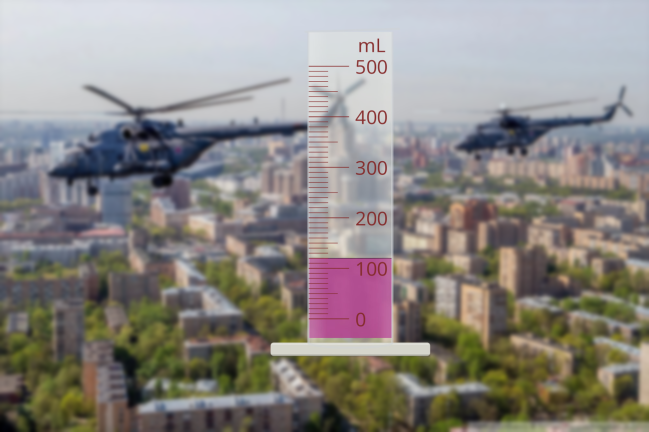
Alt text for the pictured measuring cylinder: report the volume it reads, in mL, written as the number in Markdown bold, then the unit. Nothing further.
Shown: **120** mL
